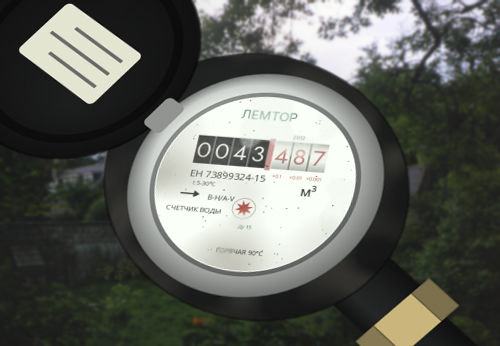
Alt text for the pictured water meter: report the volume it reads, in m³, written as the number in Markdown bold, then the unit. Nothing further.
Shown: **43.487** m³
